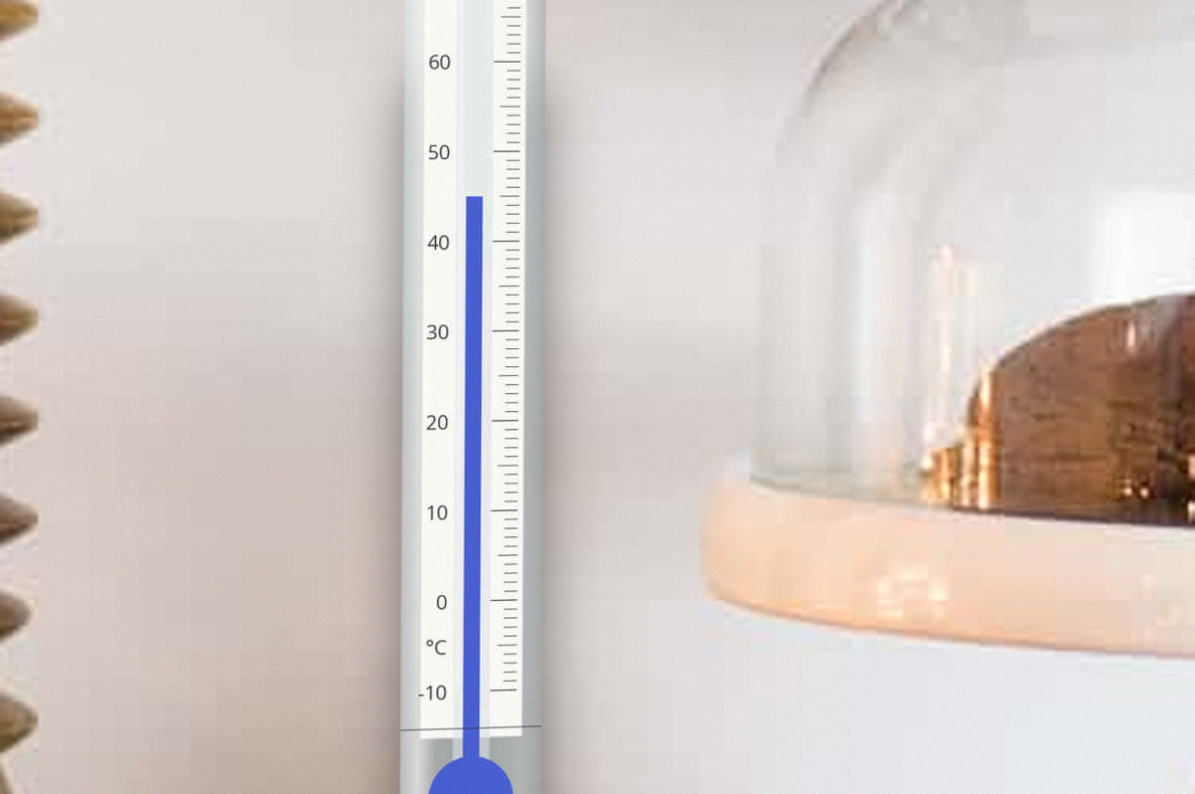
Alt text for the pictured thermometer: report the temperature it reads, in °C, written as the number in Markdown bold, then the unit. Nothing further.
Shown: **45** °C
